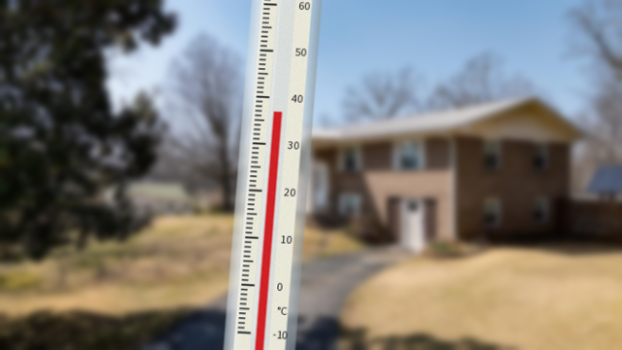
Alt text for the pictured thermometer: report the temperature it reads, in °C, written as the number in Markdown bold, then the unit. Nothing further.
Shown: **37** °C
